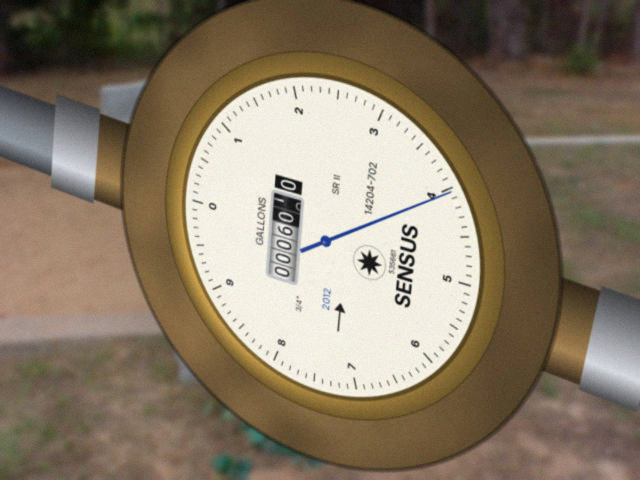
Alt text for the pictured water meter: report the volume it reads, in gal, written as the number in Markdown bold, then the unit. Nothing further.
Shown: **6014.0** gal
